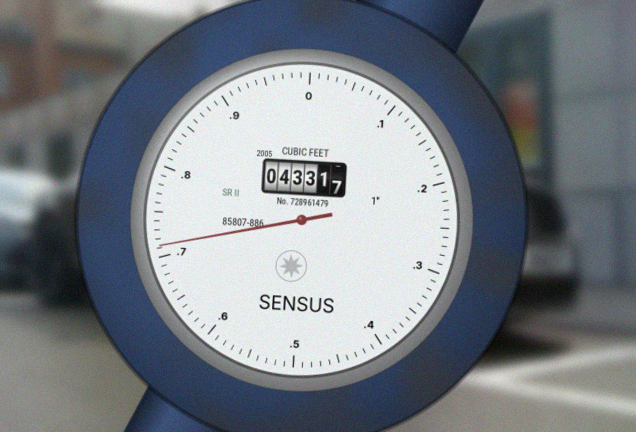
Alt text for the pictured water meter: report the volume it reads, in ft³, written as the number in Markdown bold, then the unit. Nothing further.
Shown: **43316.71** ft³
